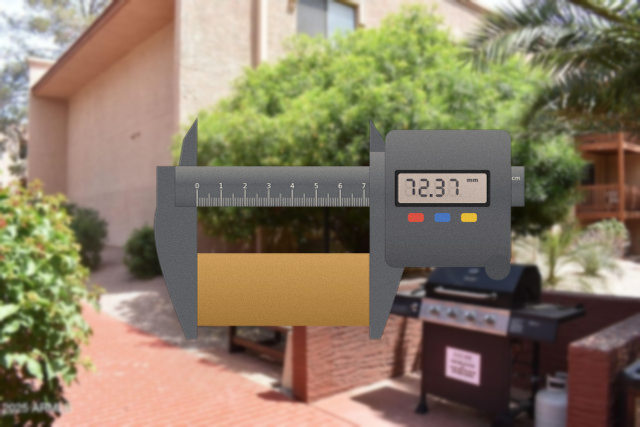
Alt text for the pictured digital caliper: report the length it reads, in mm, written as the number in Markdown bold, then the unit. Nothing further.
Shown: **72.37** mm
